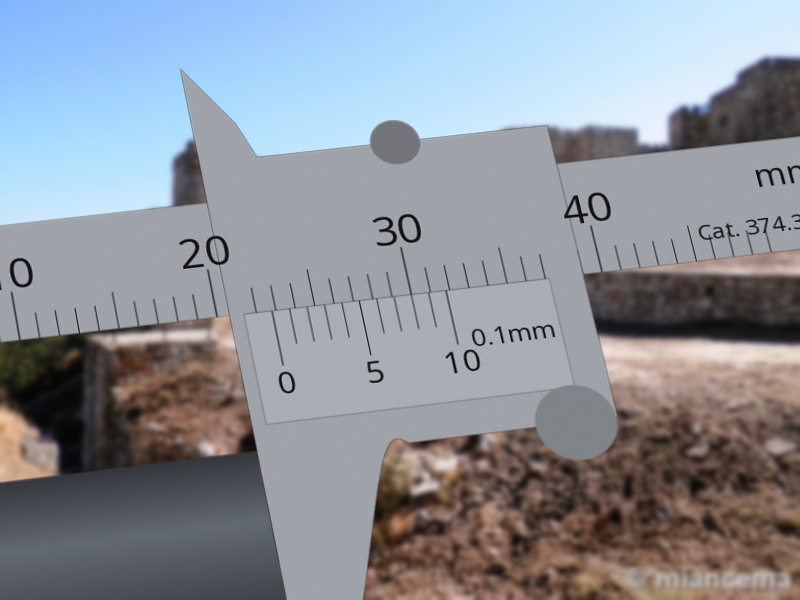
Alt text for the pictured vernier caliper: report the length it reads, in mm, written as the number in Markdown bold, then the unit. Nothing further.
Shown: **22.8** mm
